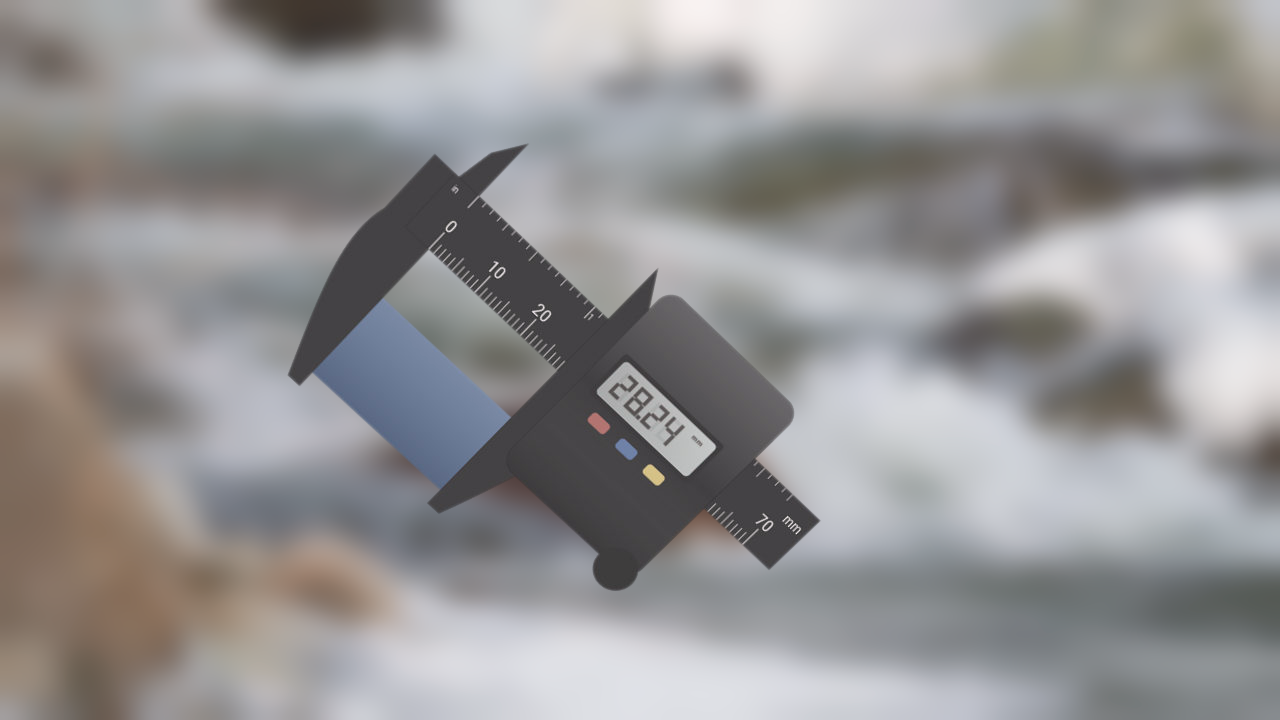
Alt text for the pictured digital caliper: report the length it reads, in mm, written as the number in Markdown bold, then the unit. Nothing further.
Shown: **28.24** mm
